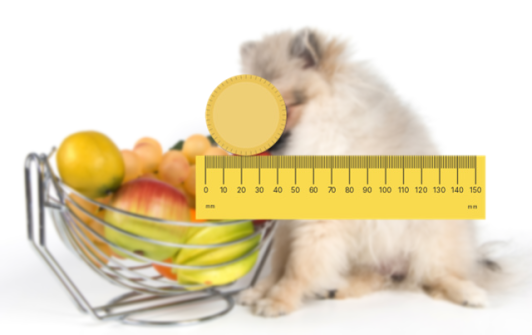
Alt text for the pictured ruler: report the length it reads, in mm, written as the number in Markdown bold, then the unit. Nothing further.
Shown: **45** mm
